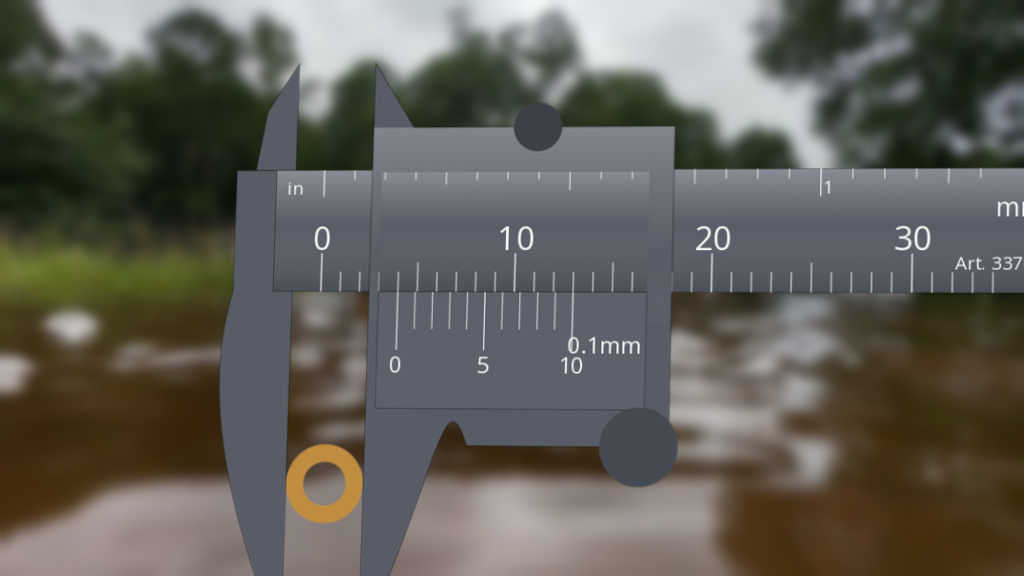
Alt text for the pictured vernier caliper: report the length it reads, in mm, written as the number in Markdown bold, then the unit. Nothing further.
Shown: **4.0** mm
